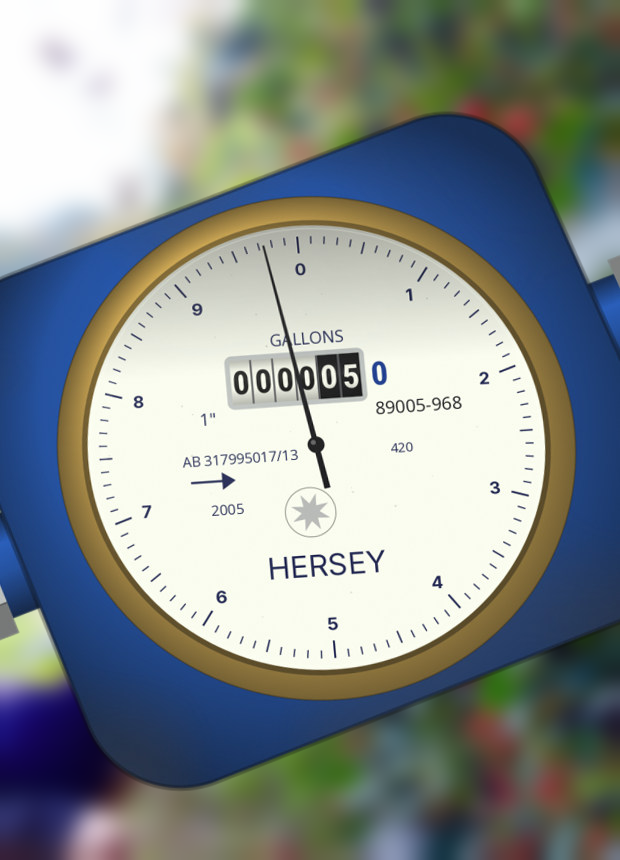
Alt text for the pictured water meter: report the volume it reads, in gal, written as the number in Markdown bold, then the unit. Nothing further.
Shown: **49.7** gal
